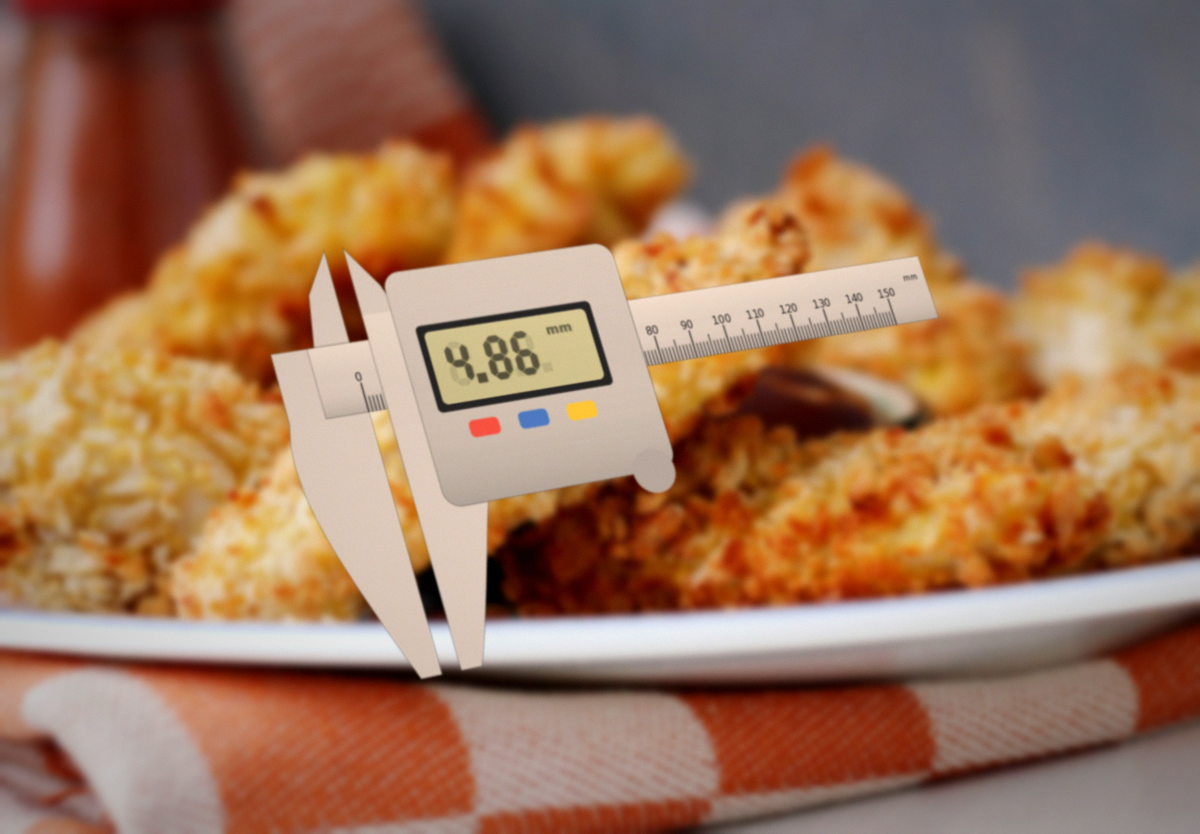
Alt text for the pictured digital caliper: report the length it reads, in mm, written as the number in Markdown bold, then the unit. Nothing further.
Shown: **4.86** mm
